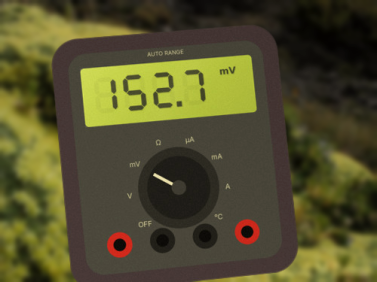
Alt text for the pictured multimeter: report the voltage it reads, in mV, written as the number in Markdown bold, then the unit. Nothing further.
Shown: **152.7** mV
